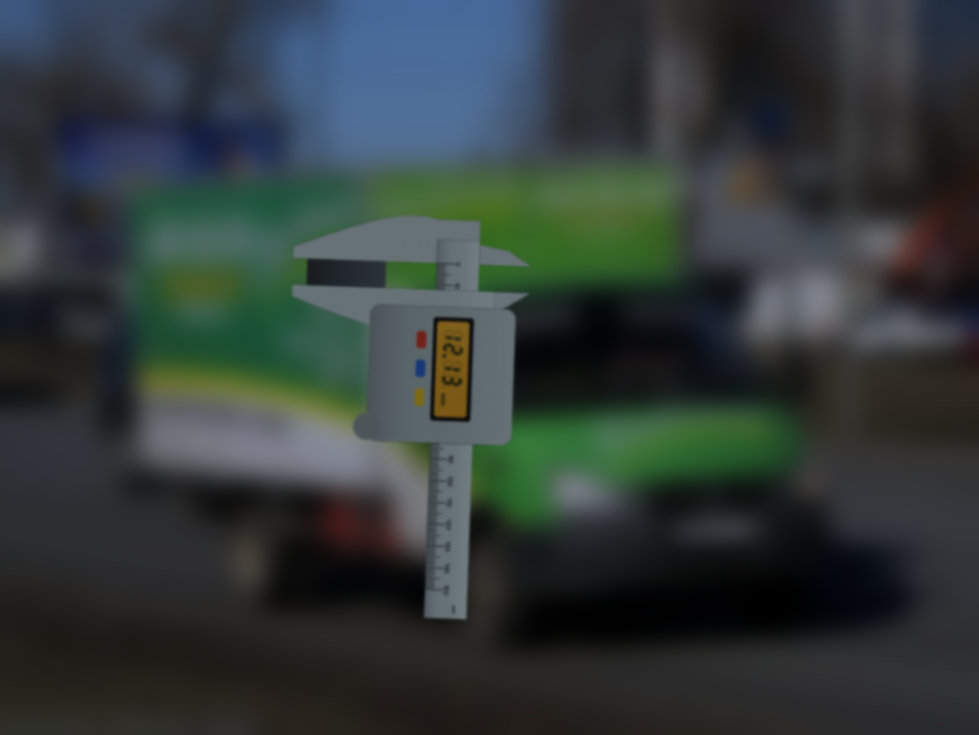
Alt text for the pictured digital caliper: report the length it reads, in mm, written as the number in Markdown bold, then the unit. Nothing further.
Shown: **12.13** mm
